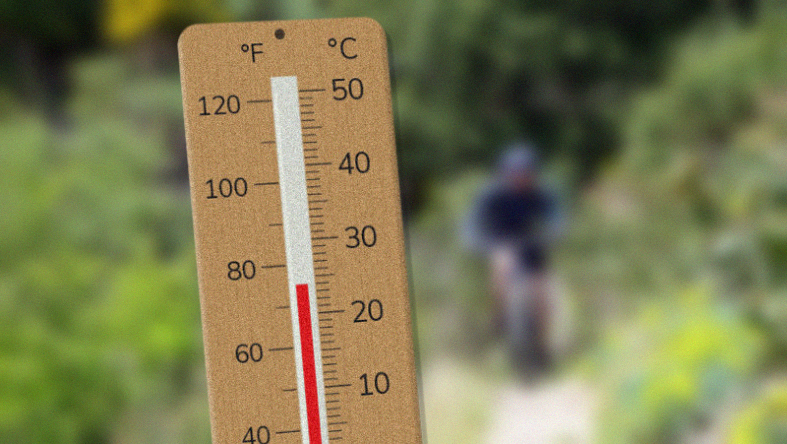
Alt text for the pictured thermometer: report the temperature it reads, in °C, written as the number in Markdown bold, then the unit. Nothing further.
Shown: **24** °C
